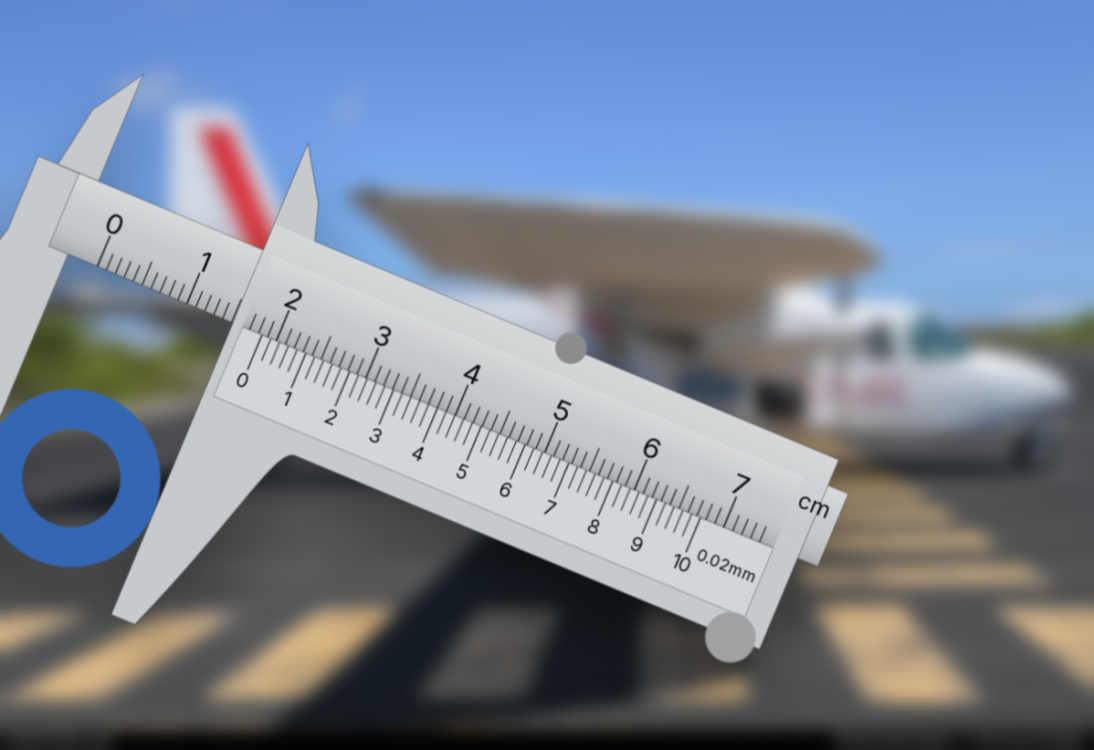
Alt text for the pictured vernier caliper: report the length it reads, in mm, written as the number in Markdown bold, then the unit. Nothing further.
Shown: **18.4** mm
